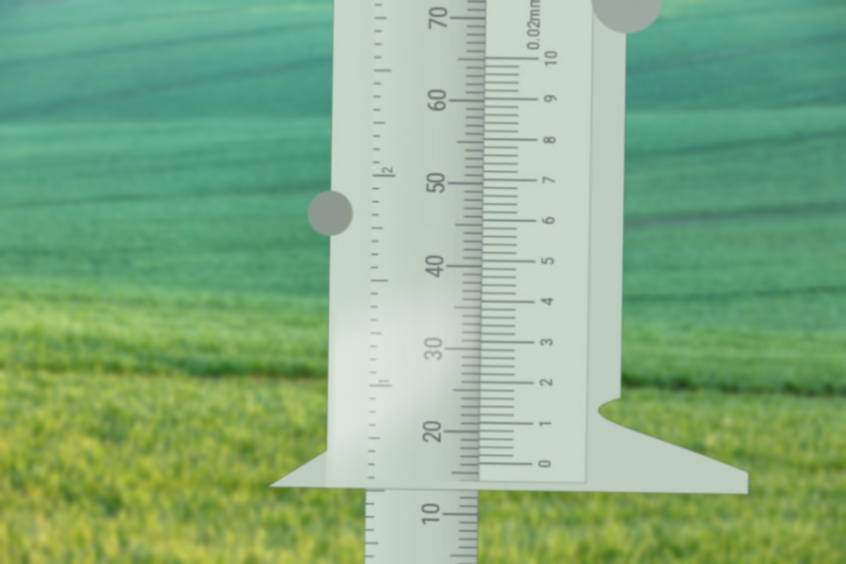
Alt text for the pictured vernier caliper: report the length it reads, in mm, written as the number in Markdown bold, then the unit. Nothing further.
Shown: **16.2** mm
